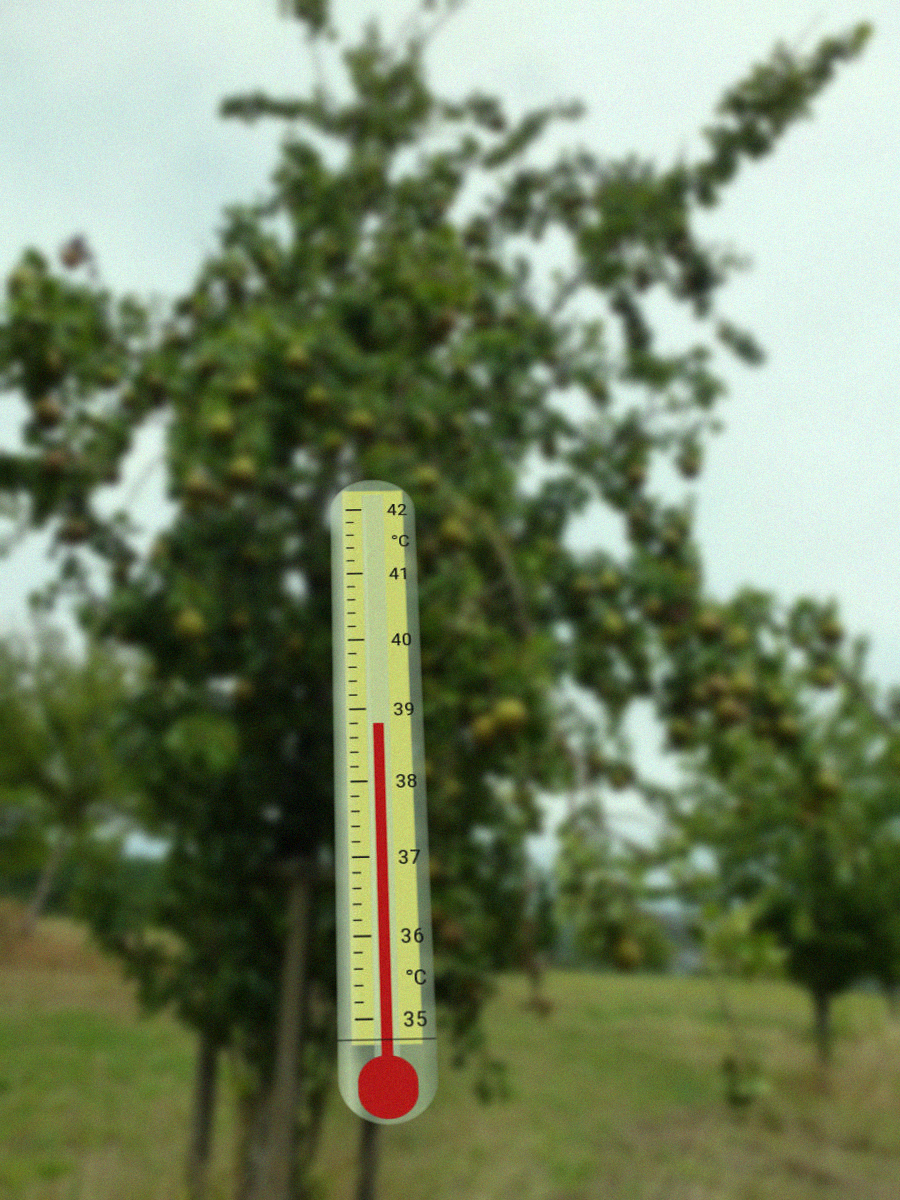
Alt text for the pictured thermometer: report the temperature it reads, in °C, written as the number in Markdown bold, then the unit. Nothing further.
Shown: **38.8** °C
